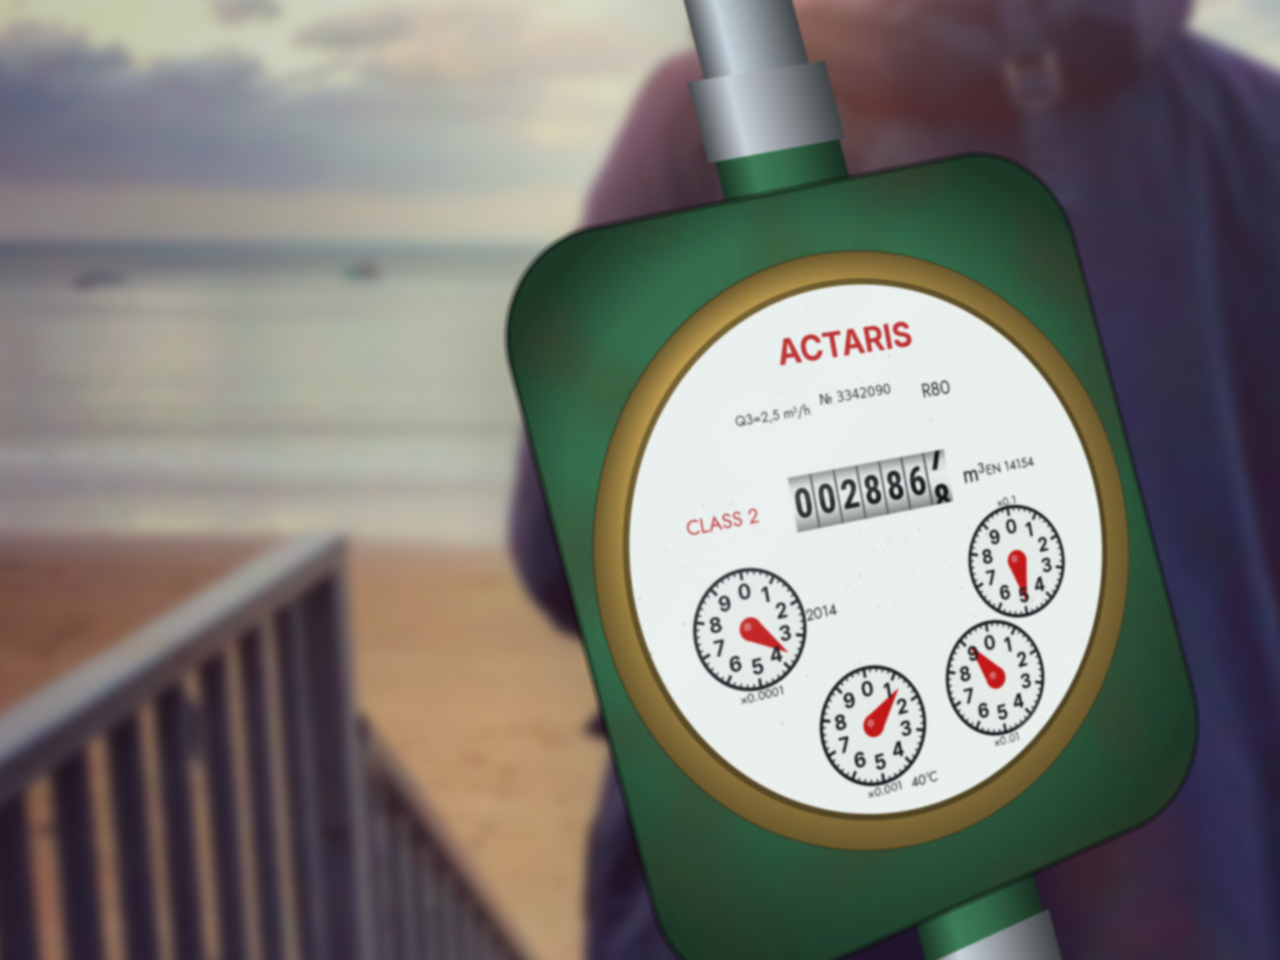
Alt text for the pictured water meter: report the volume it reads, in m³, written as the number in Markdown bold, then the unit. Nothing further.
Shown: **28867.4913** m³
